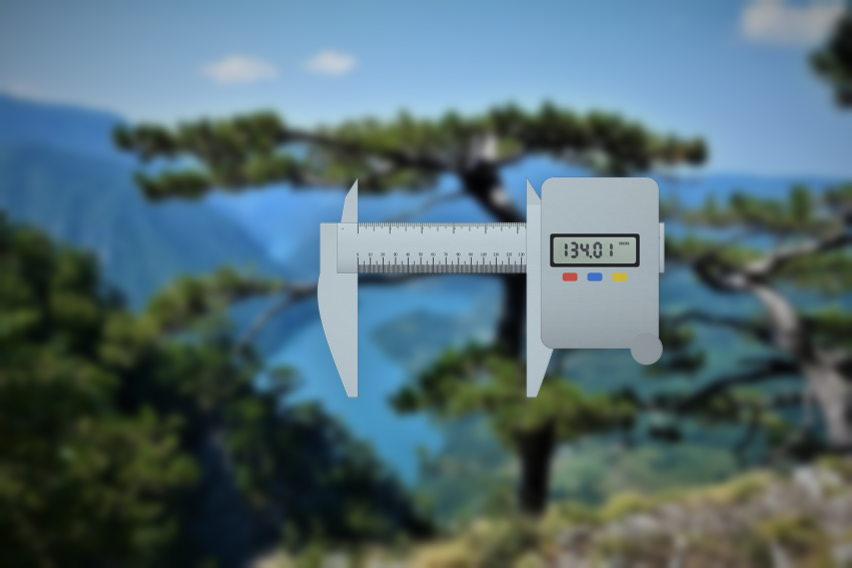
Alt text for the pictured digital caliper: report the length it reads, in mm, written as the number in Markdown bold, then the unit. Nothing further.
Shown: **134.01** mm
